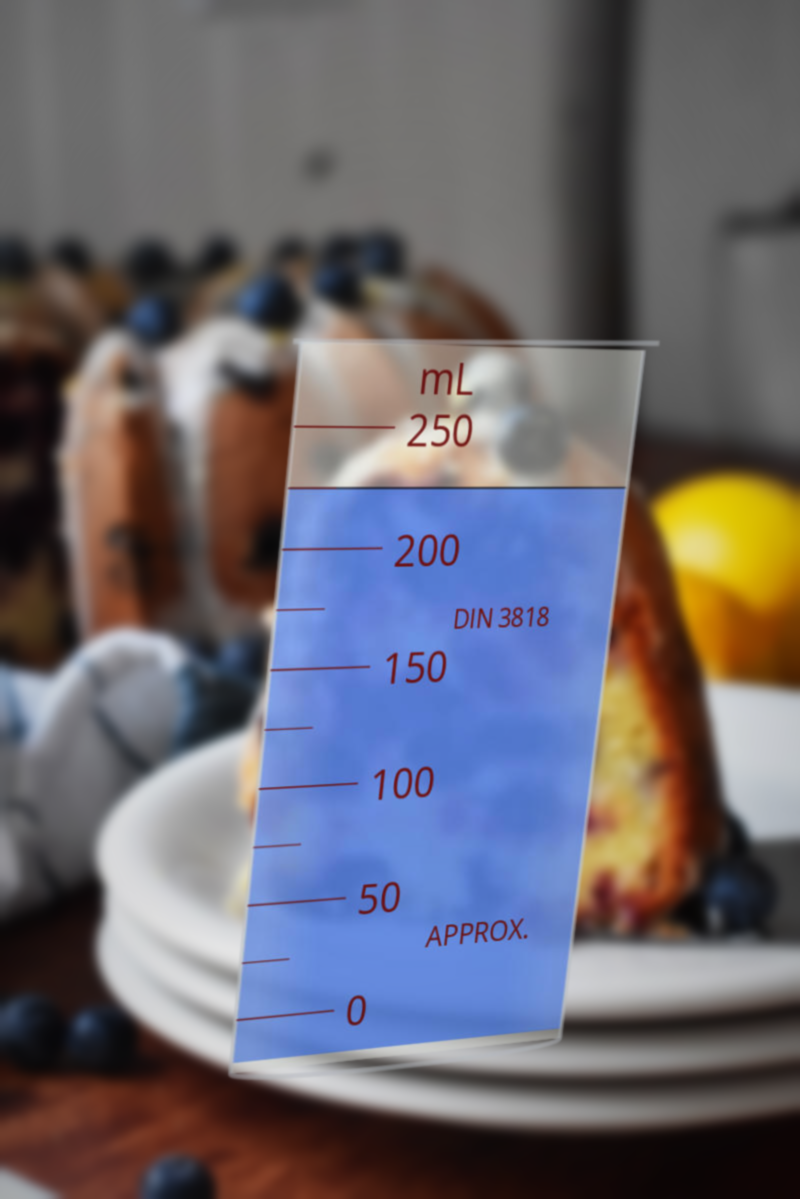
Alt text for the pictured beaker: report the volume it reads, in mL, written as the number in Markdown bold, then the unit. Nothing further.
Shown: **225** mL
